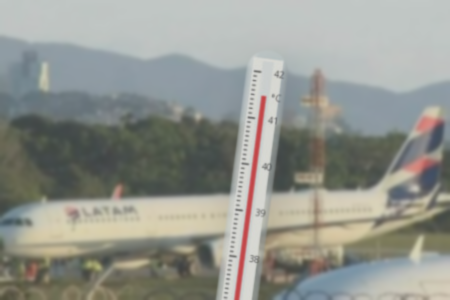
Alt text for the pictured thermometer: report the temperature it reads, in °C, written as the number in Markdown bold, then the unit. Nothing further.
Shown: **41.5** °C
